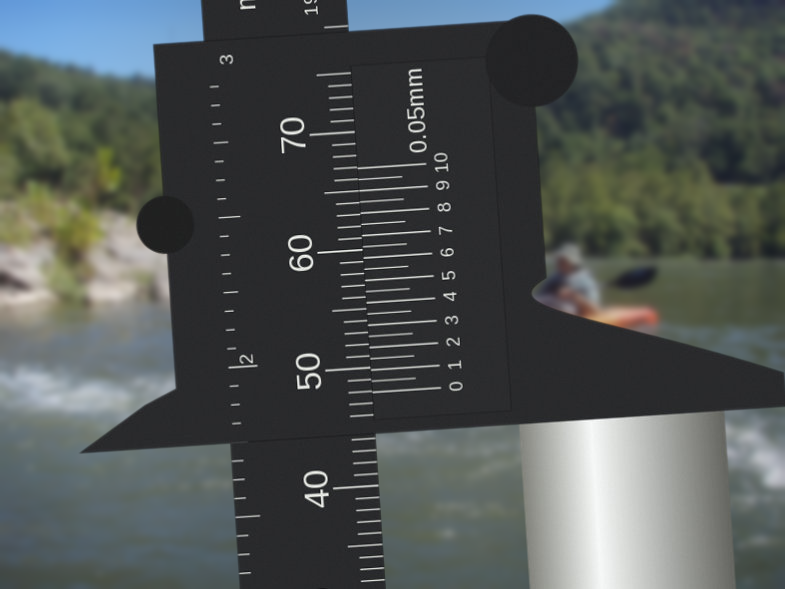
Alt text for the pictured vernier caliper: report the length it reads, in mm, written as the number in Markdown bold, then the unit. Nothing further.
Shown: **47.9** mm
